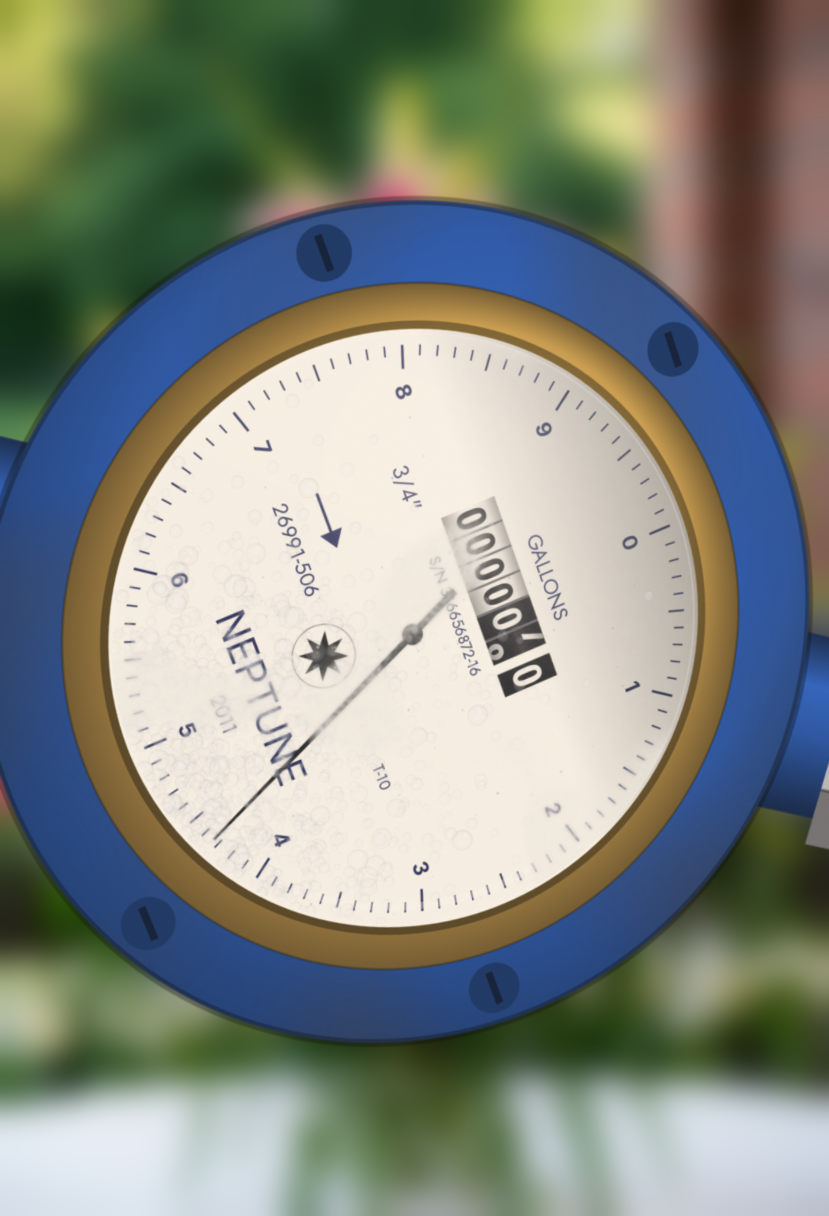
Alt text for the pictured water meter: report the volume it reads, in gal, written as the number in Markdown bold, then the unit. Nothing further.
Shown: **74.3** gal
